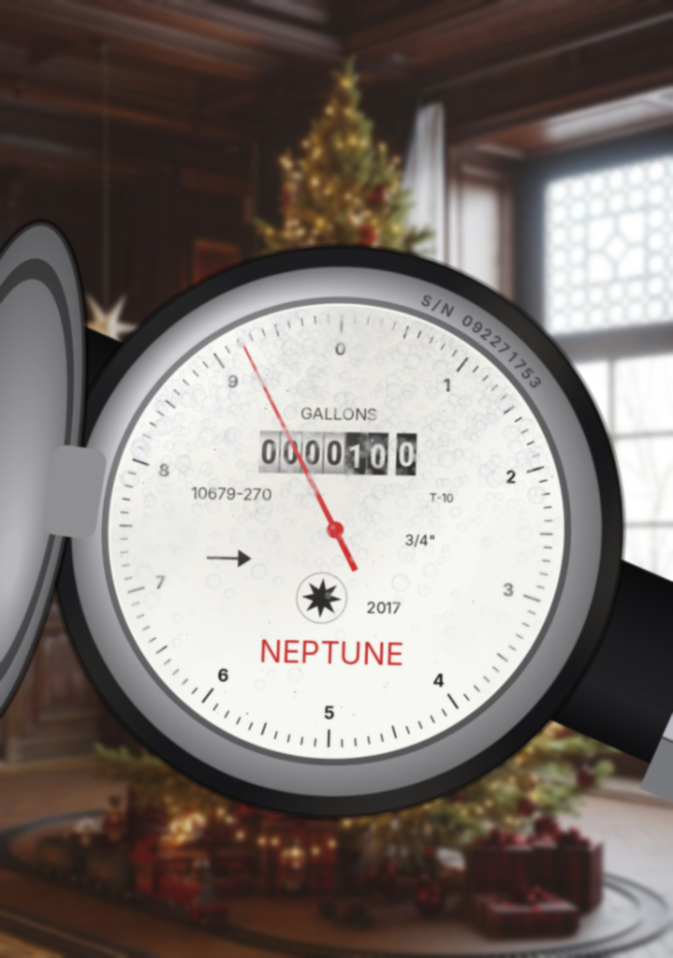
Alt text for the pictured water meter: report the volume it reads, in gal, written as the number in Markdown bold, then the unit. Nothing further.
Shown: **99.2** gal
